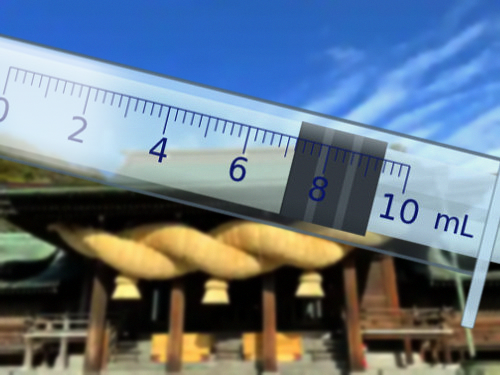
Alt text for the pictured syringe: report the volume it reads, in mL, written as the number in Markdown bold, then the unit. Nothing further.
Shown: **7.2** mL
